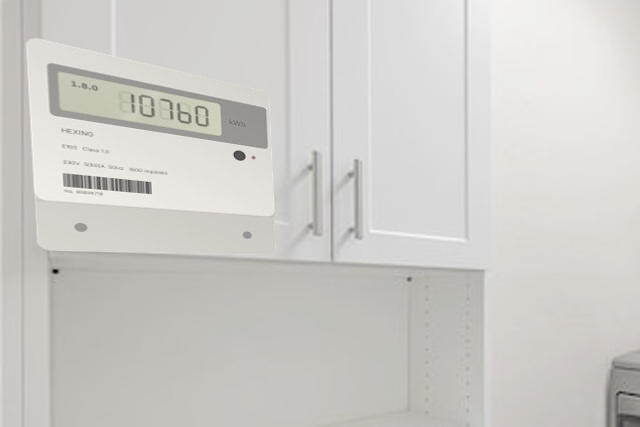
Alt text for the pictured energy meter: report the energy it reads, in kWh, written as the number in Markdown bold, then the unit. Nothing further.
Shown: **10760** kWh
